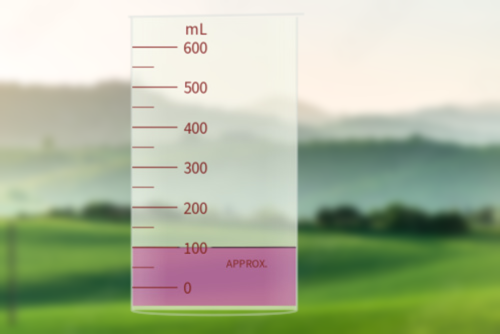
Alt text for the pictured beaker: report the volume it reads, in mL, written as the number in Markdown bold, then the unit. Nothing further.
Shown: **100** mL
